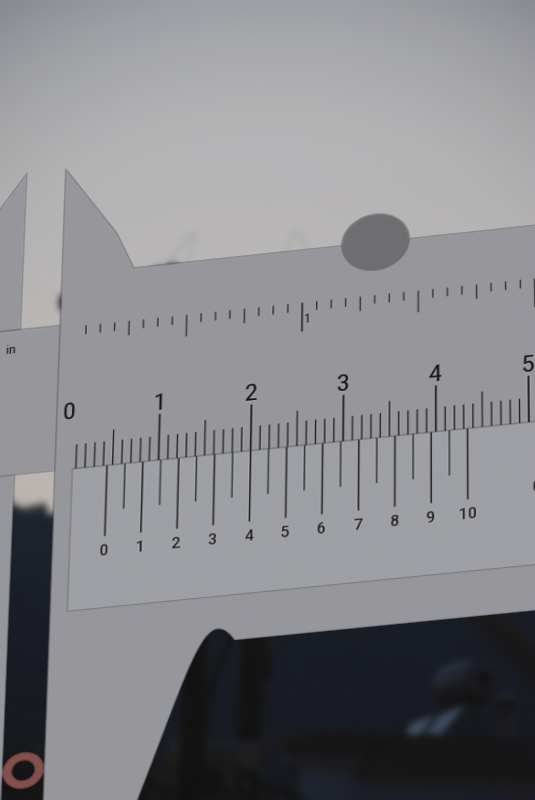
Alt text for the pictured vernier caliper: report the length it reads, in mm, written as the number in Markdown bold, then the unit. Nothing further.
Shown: **4.4** mm
